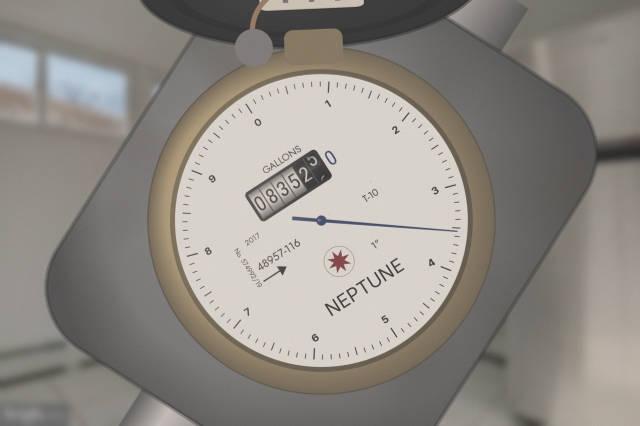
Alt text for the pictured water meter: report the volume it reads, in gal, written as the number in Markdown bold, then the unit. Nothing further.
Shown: **835253.5** gal
